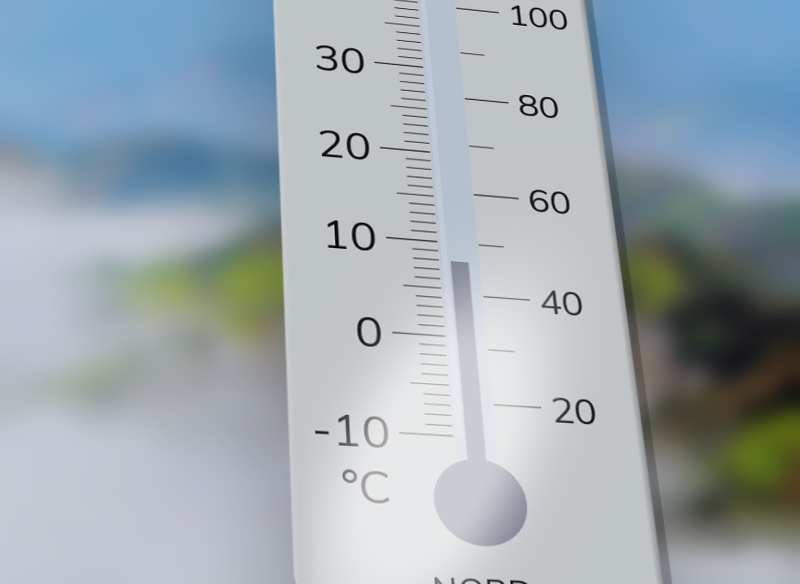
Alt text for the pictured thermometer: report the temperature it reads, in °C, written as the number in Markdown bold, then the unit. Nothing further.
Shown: **8** °C
